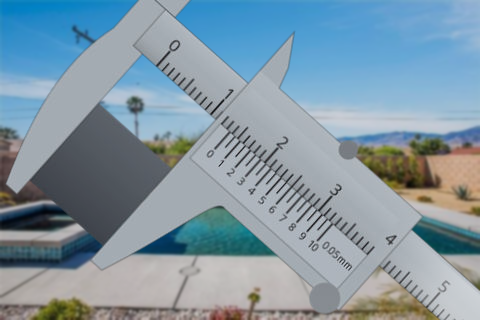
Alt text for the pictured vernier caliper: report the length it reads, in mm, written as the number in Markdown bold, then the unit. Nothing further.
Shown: **13.6** mm
